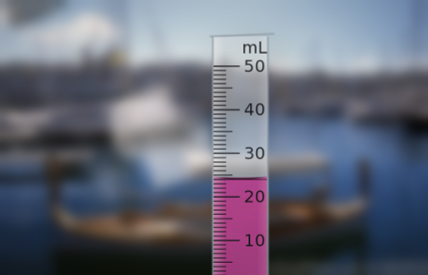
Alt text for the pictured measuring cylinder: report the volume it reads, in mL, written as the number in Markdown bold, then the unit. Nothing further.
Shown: **24** mL
